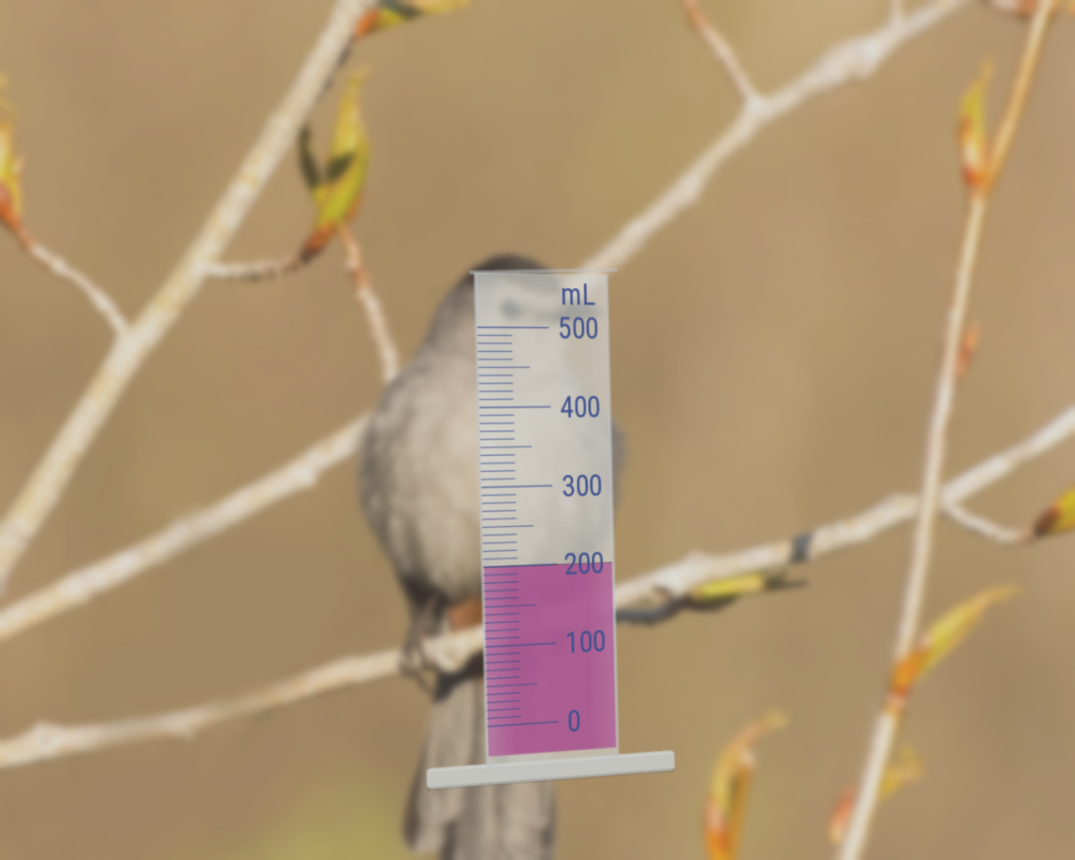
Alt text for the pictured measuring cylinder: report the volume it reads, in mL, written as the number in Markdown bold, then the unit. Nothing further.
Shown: **200** mL
